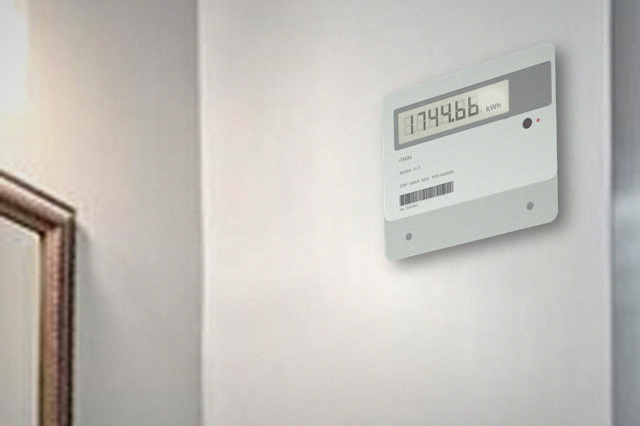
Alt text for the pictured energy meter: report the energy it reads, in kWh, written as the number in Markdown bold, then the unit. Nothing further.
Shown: **1744.66** kWh
